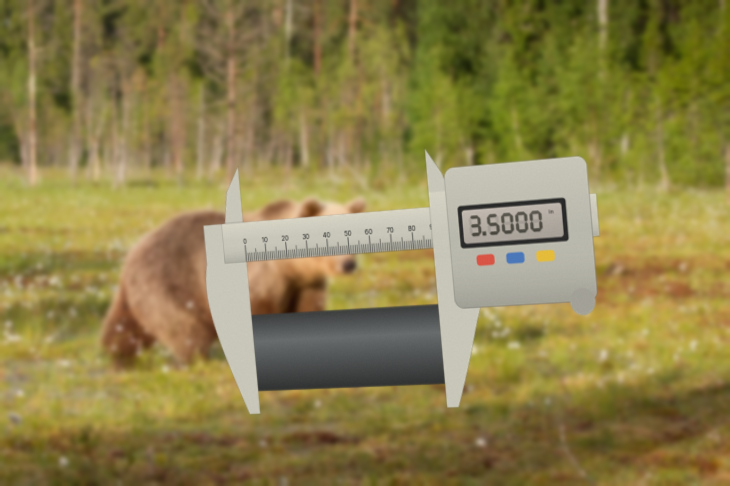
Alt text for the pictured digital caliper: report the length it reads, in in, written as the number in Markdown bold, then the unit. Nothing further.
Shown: **3.5000** in
